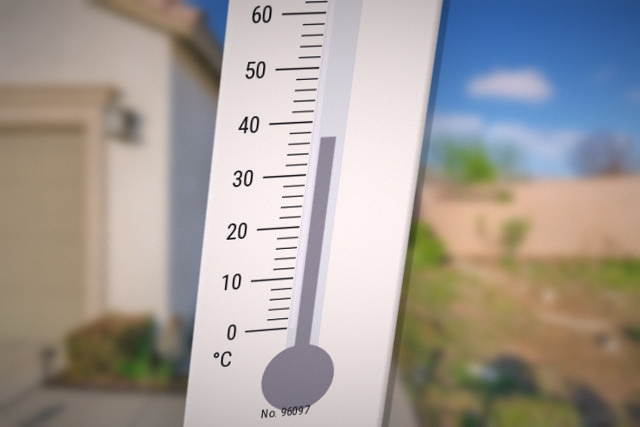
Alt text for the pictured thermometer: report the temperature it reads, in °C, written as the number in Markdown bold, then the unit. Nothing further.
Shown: **37** °C
